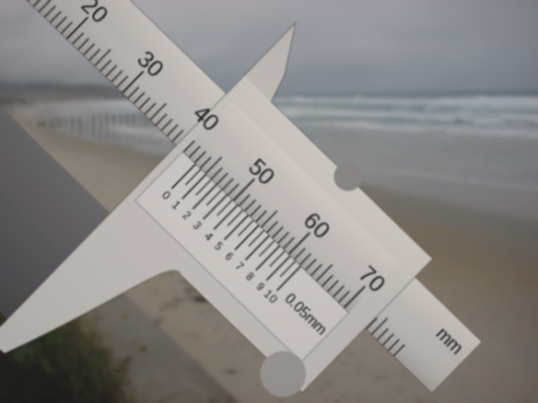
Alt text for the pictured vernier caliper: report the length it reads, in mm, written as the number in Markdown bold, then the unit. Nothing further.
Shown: **43.2** mm
